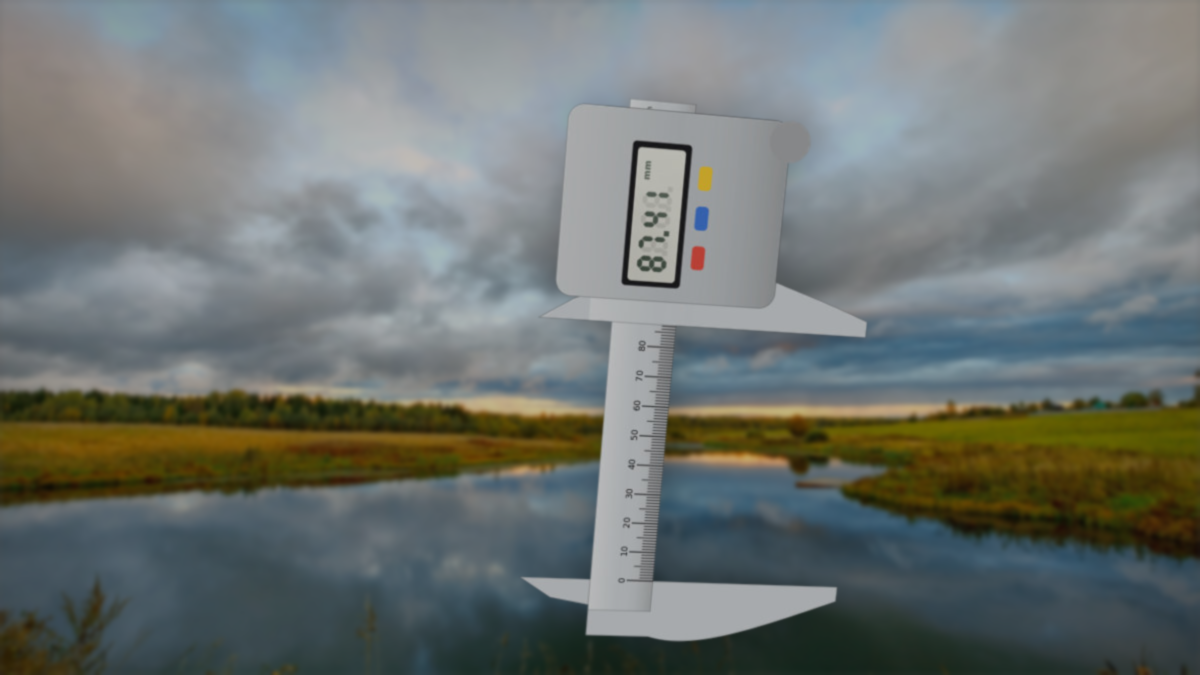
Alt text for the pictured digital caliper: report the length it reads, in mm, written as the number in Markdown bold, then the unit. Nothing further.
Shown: **87.41** mm
